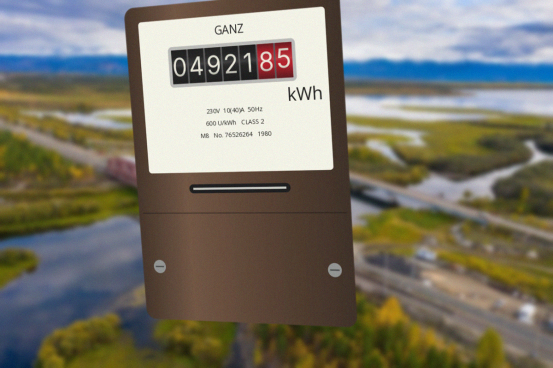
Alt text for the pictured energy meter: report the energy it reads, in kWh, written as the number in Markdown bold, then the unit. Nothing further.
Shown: **4921.85** kWh
